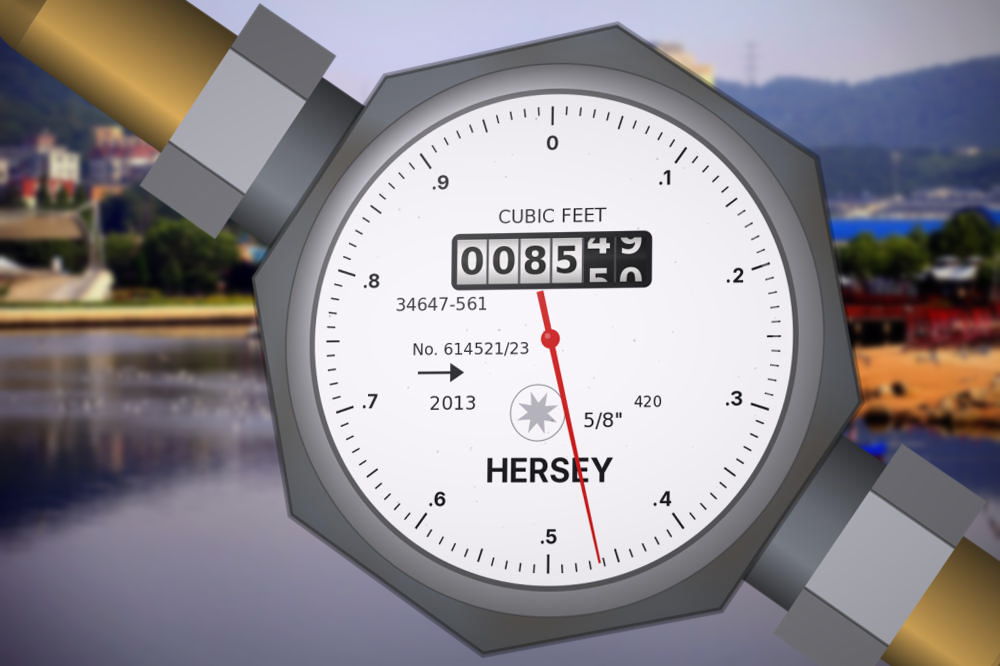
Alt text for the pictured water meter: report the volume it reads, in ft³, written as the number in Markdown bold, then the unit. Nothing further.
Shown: **8549.46** ft³
